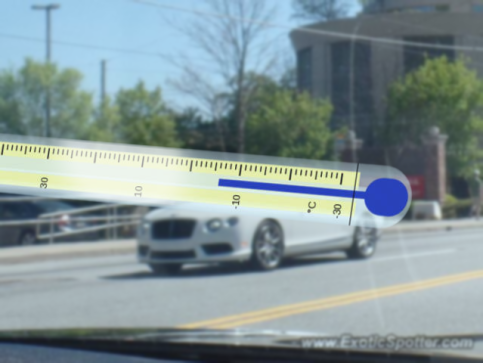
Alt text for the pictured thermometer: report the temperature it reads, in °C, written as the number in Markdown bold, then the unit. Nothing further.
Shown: **-6** °C
